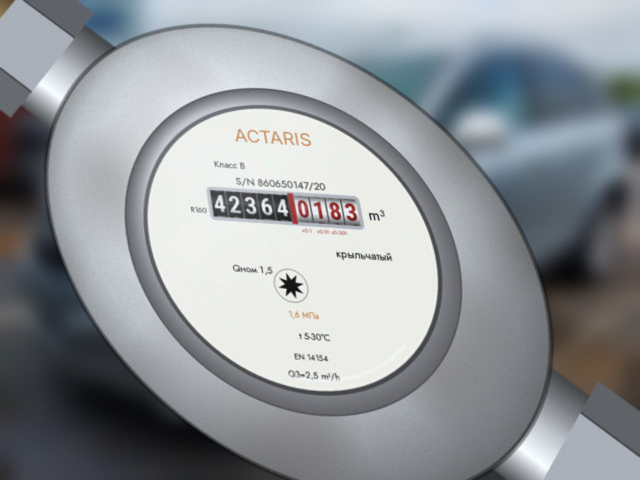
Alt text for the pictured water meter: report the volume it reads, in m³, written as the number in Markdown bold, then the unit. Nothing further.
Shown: **42364.0183** m³
